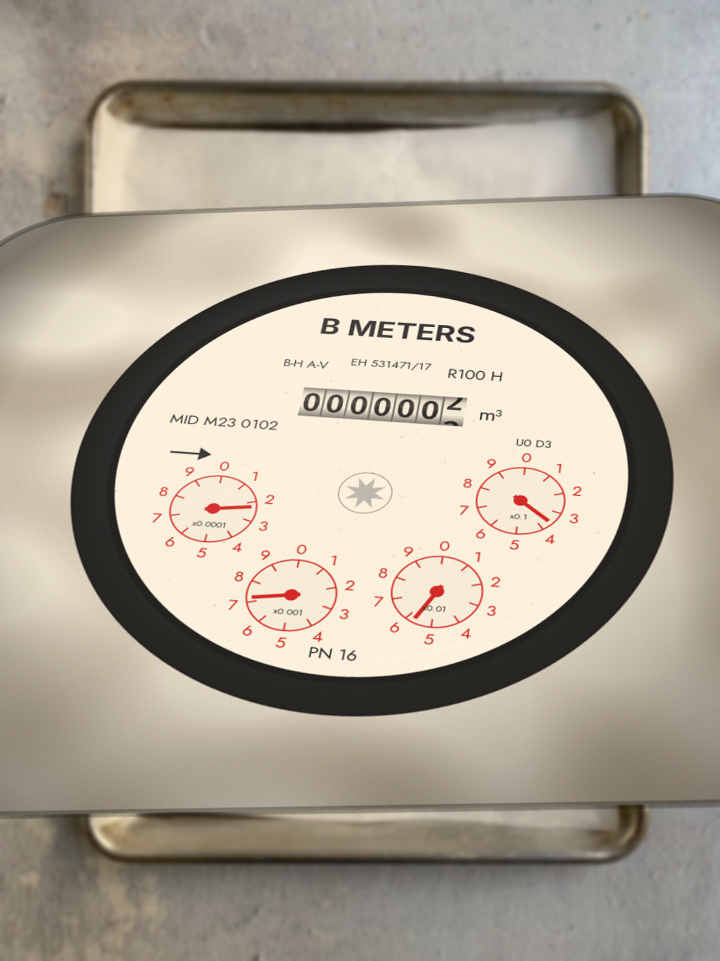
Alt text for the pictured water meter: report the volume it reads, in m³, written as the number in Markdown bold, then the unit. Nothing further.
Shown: **2.3572** m³
